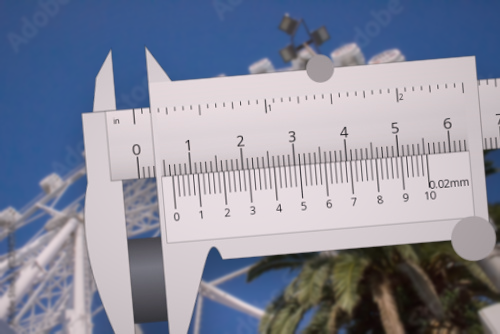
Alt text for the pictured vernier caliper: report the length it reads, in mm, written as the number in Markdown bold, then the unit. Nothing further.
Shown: **6.5** mm
